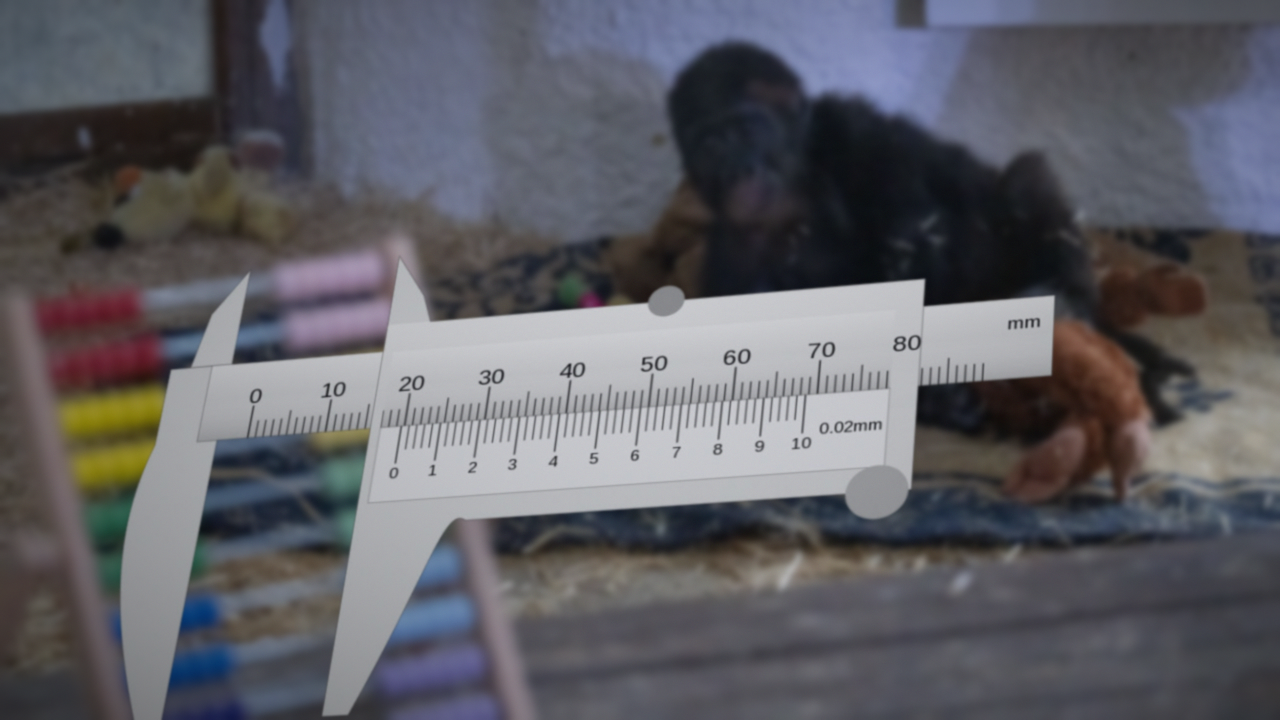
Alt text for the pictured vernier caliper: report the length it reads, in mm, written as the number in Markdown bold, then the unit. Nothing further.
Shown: **19.6** mm
